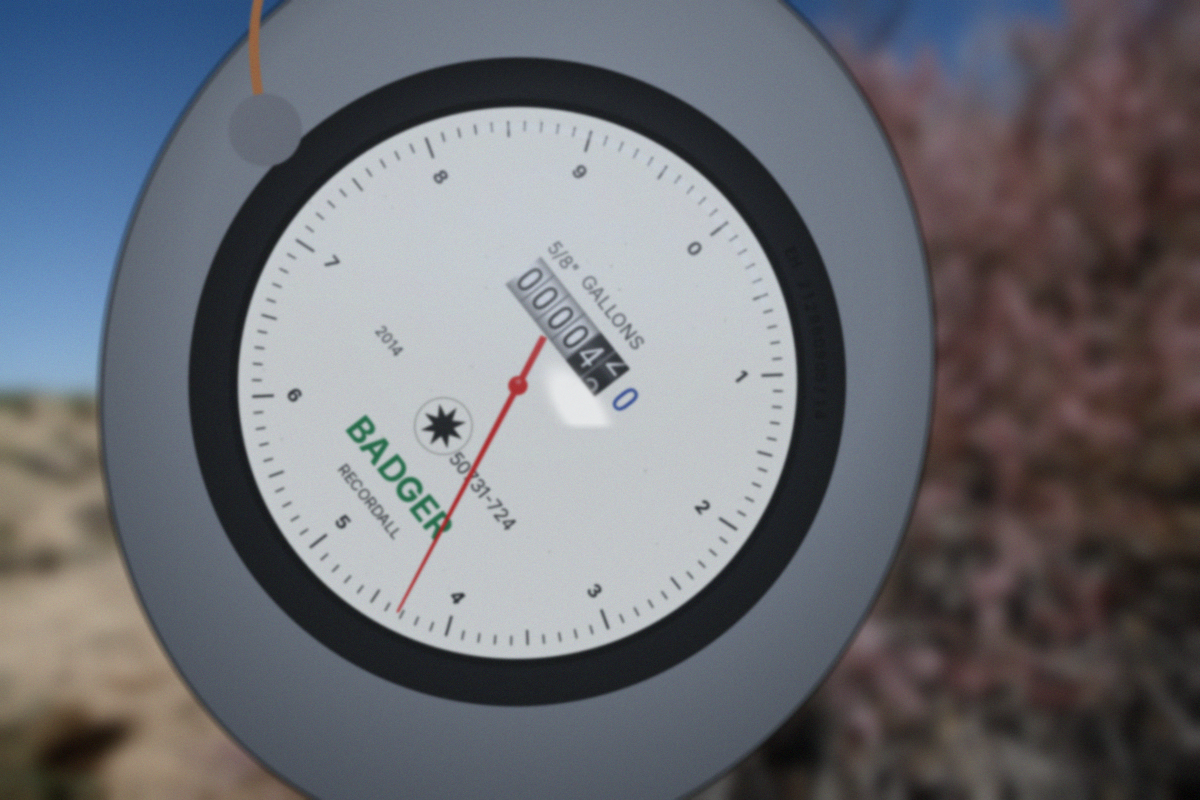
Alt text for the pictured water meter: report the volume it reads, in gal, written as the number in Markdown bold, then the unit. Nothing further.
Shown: **424.3** gal
